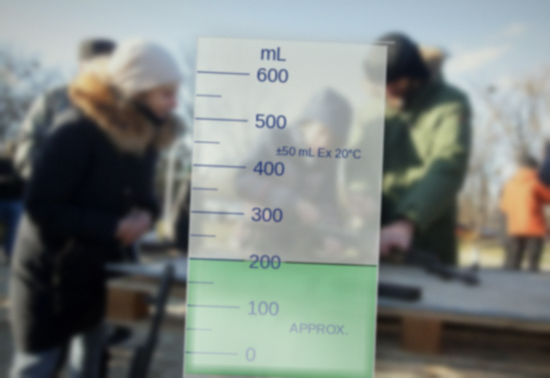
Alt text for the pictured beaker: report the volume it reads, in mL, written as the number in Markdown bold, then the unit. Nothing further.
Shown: **200** mL
